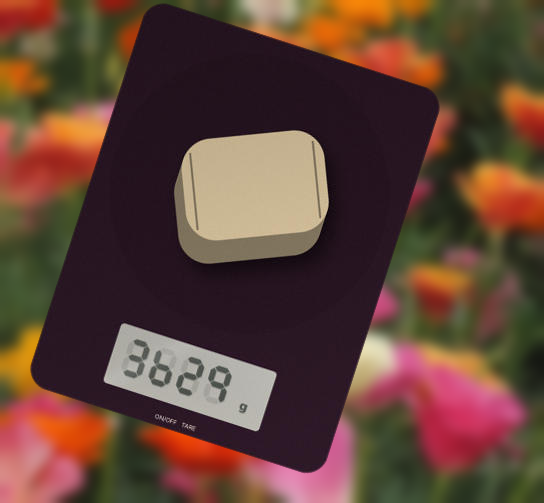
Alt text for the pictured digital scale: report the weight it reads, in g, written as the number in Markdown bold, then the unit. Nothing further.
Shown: **3629** g
